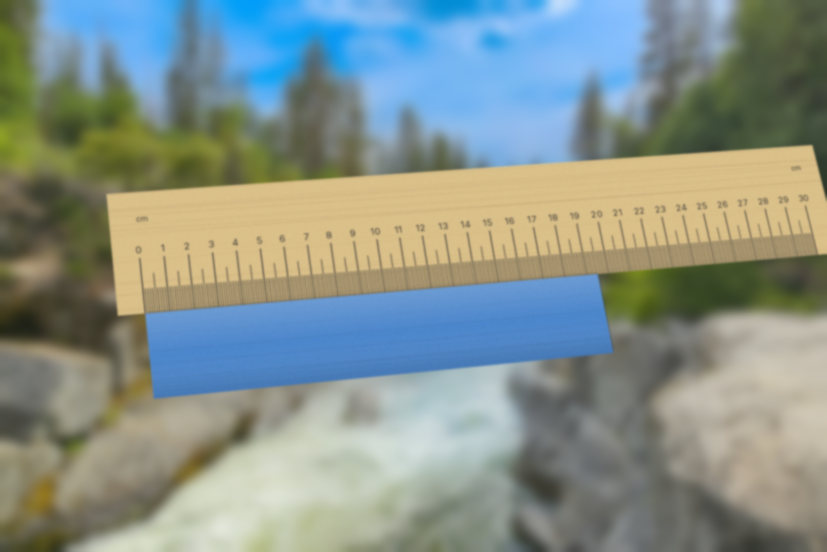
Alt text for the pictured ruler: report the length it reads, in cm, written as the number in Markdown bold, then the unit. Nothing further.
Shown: **19.5** cm
